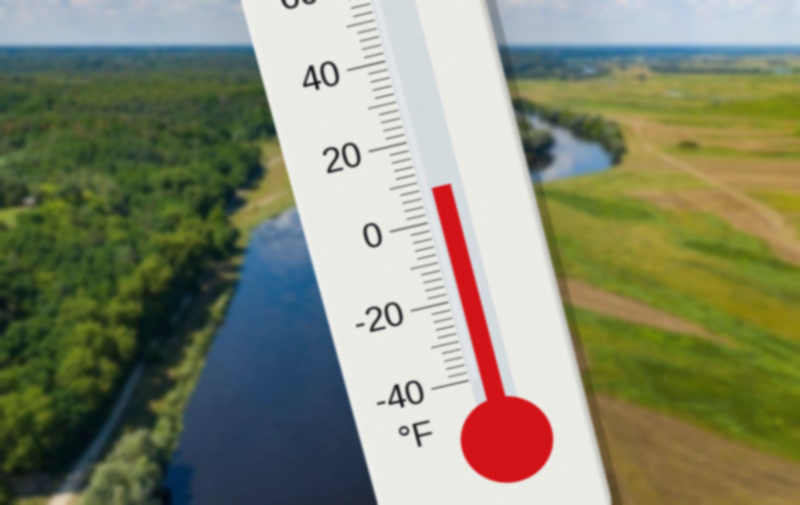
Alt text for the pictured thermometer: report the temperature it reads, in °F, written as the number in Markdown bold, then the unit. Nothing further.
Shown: **8** °F
